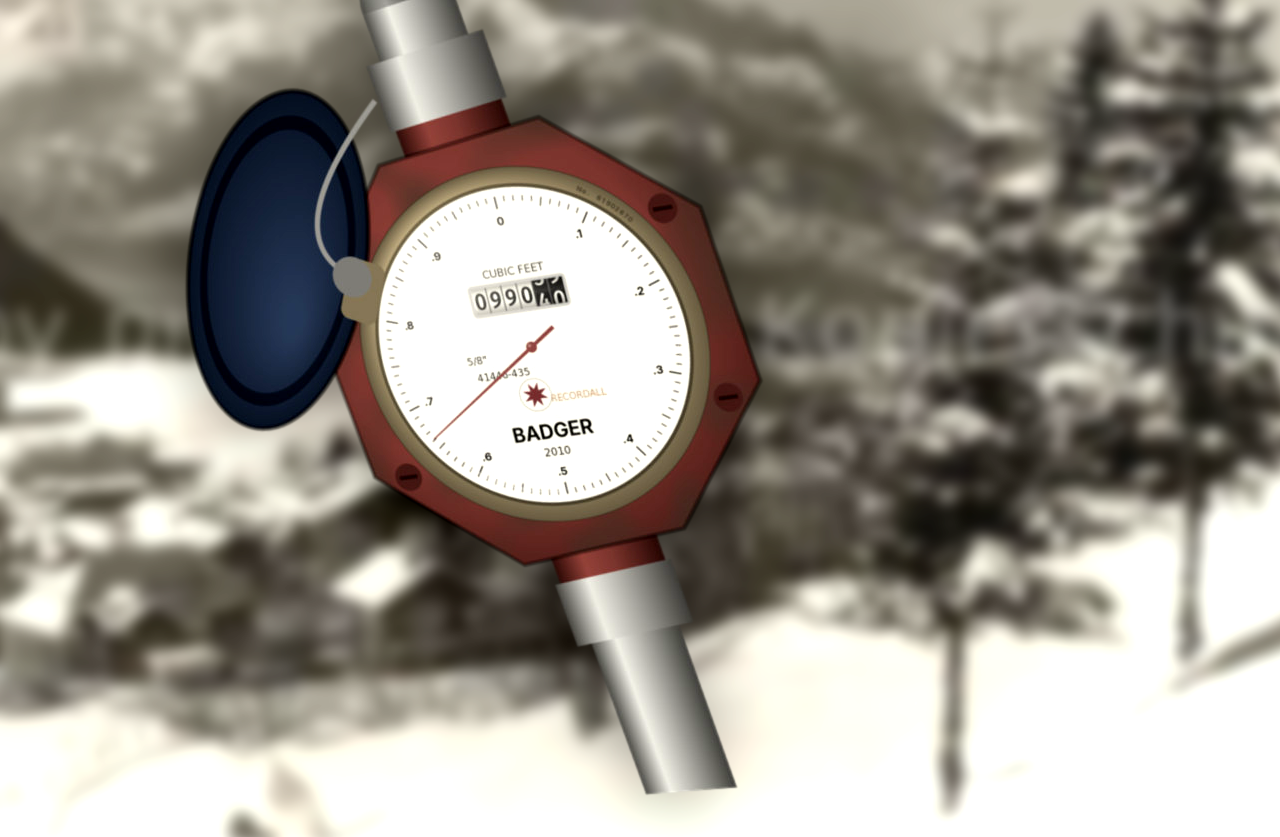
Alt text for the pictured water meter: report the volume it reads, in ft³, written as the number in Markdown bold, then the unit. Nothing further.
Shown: **99039.66** ft³
